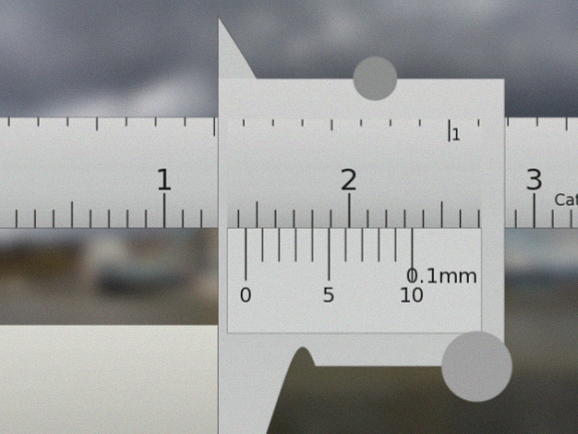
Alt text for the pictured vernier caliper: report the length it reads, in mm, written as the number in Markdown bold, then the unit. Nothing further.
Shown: **14.4** mm
